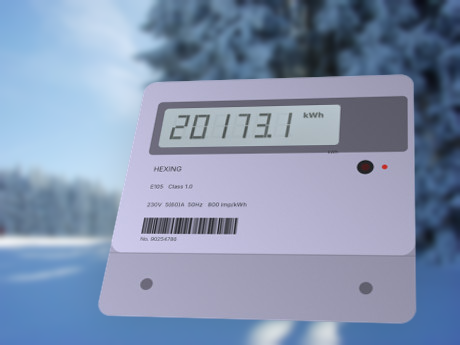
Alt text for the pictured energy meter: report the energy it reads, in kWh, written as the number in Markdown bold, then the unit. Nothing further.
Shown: **20173.1** kWh
